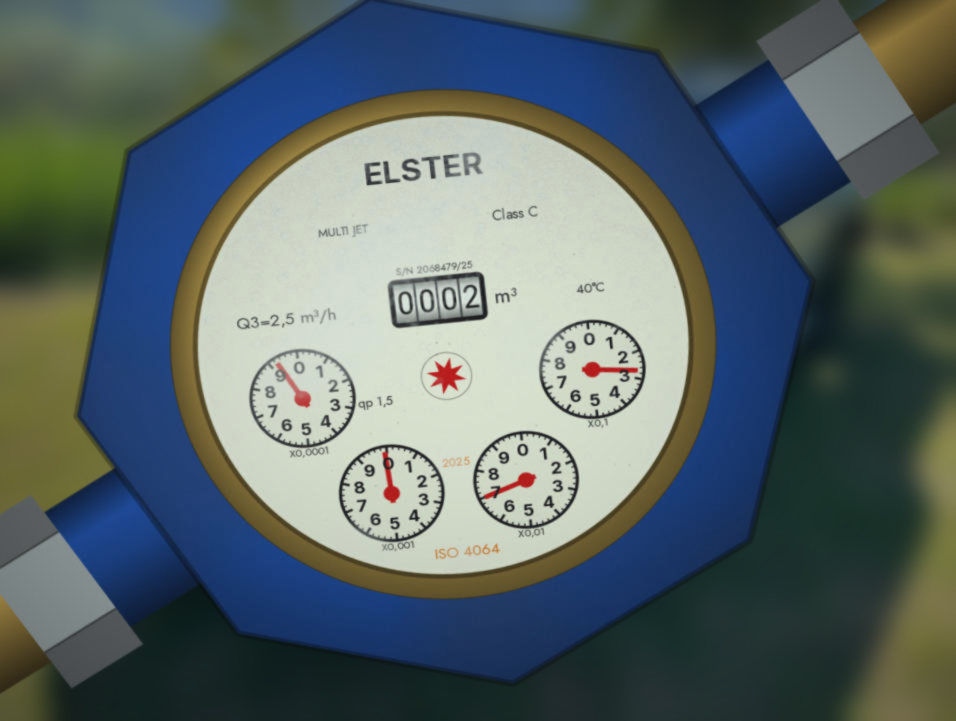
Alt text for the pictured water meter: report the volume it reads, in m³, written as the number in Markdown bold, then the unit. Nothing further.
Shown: **2.2699** m³
